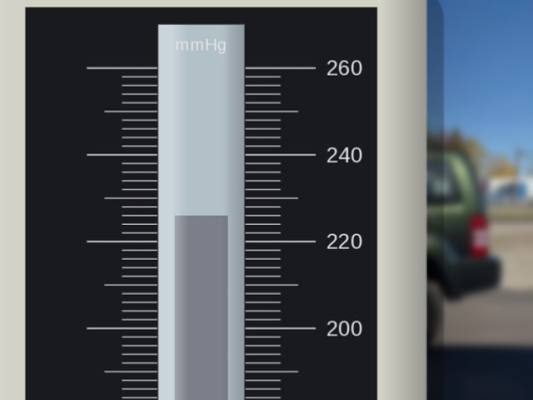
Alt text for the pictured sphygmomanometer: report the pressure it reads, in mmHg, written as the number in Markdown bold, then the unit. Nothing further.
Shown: **226** mmHg
